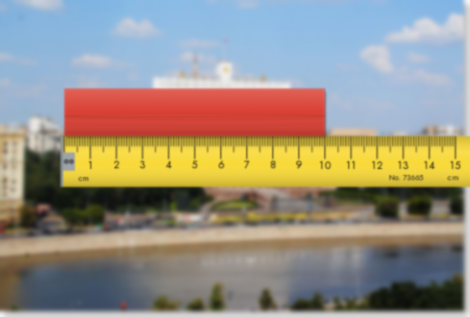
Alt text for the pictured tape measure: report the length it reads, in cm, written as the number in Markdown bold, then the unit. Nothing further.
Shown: **10** cm
